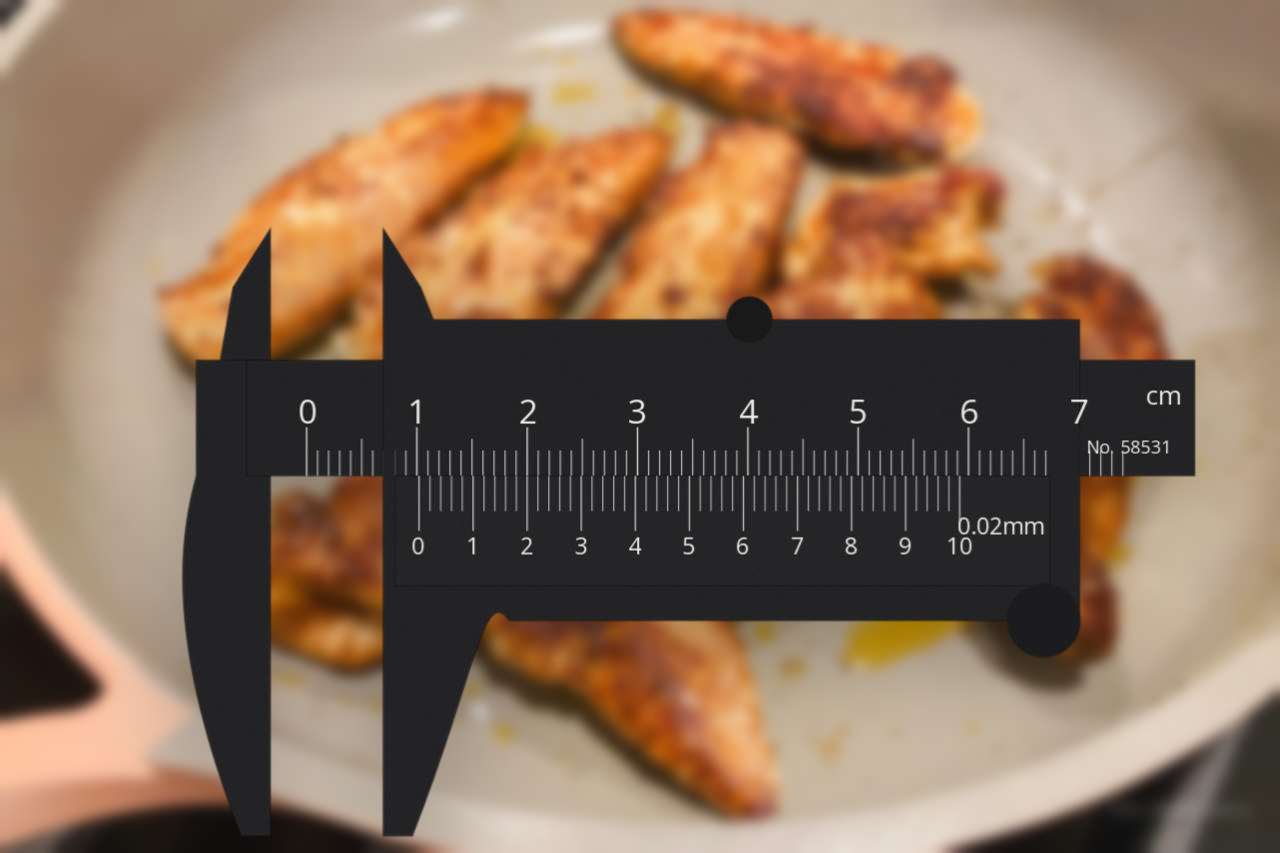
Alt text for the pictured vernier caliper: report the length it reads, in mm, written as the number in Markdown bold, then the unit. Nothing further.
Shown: **10.2** mm
